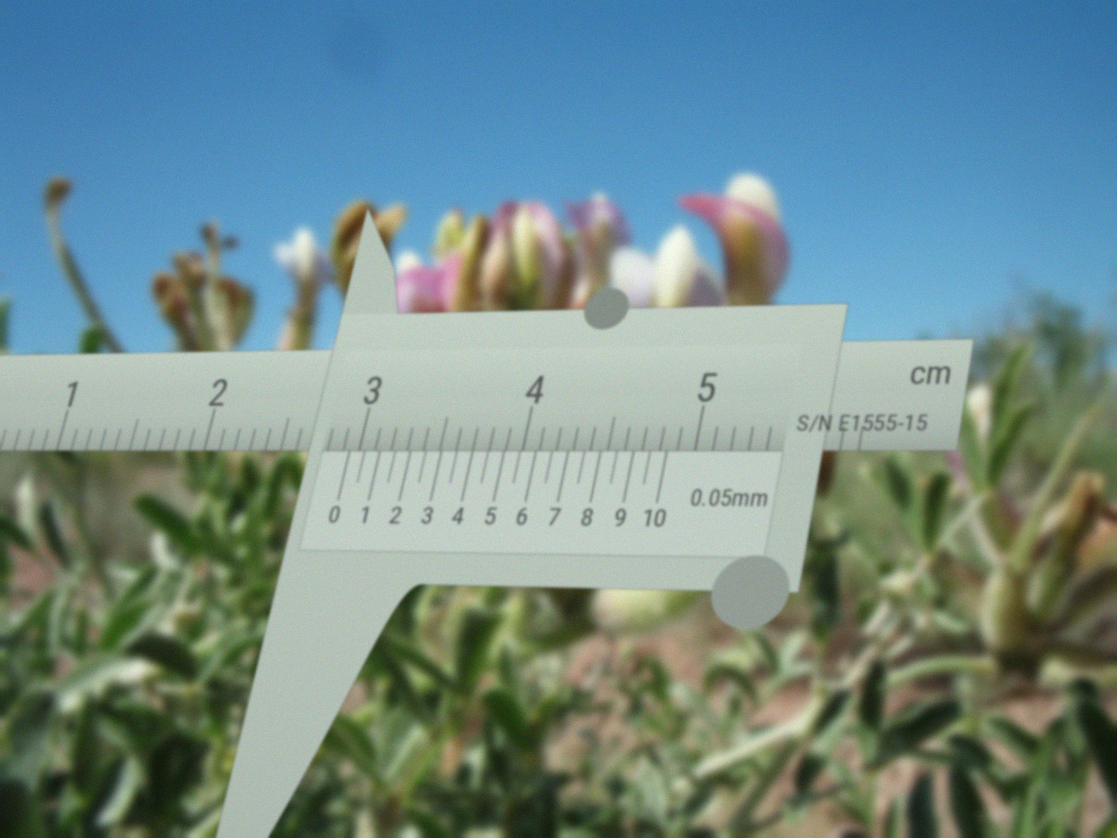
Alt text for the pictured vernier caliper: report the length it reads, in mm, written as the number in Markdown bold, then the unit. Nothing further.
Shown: **29.4** mm
